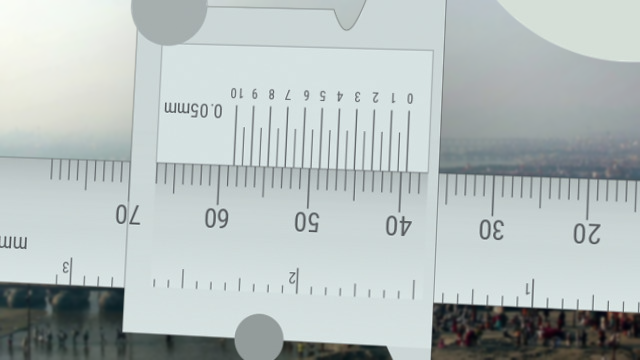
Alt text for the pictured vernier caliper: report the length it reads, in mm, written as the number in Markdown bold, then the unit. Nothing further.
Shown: **39.4** mm
